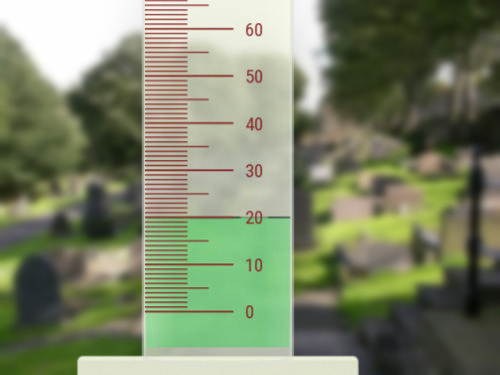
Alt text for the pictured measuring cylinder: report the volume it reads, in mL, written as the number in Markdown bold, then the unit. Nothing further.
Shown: **20** mL
